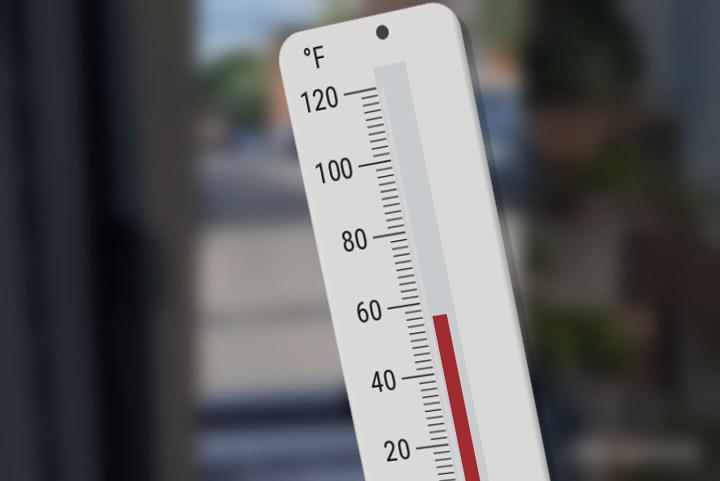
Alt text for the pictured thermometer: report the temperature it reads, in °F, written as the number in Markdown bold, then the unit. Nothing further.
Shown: **56** °F
